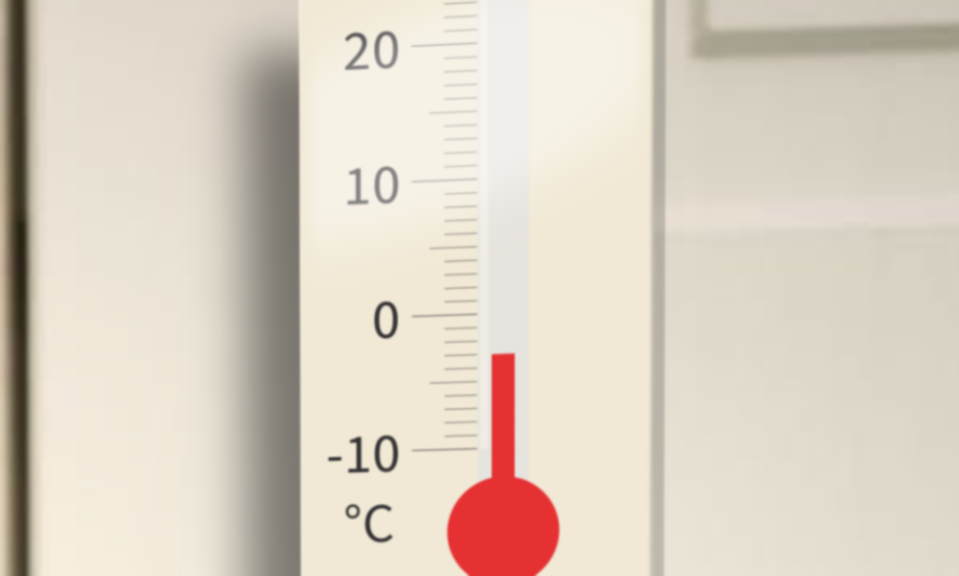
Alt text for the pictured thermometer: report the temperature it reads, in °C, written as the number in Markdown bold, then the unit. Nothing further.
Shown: **-3** °C
